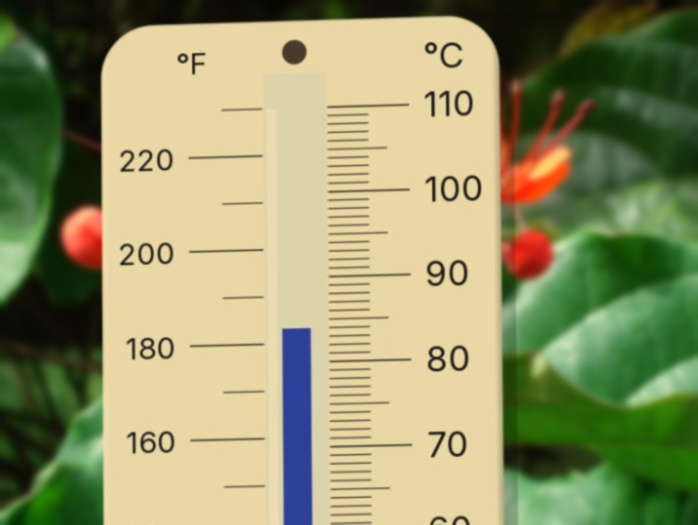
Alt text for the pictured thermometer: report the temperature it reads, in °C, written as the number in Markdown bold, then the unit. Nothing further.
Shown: **84** °C
